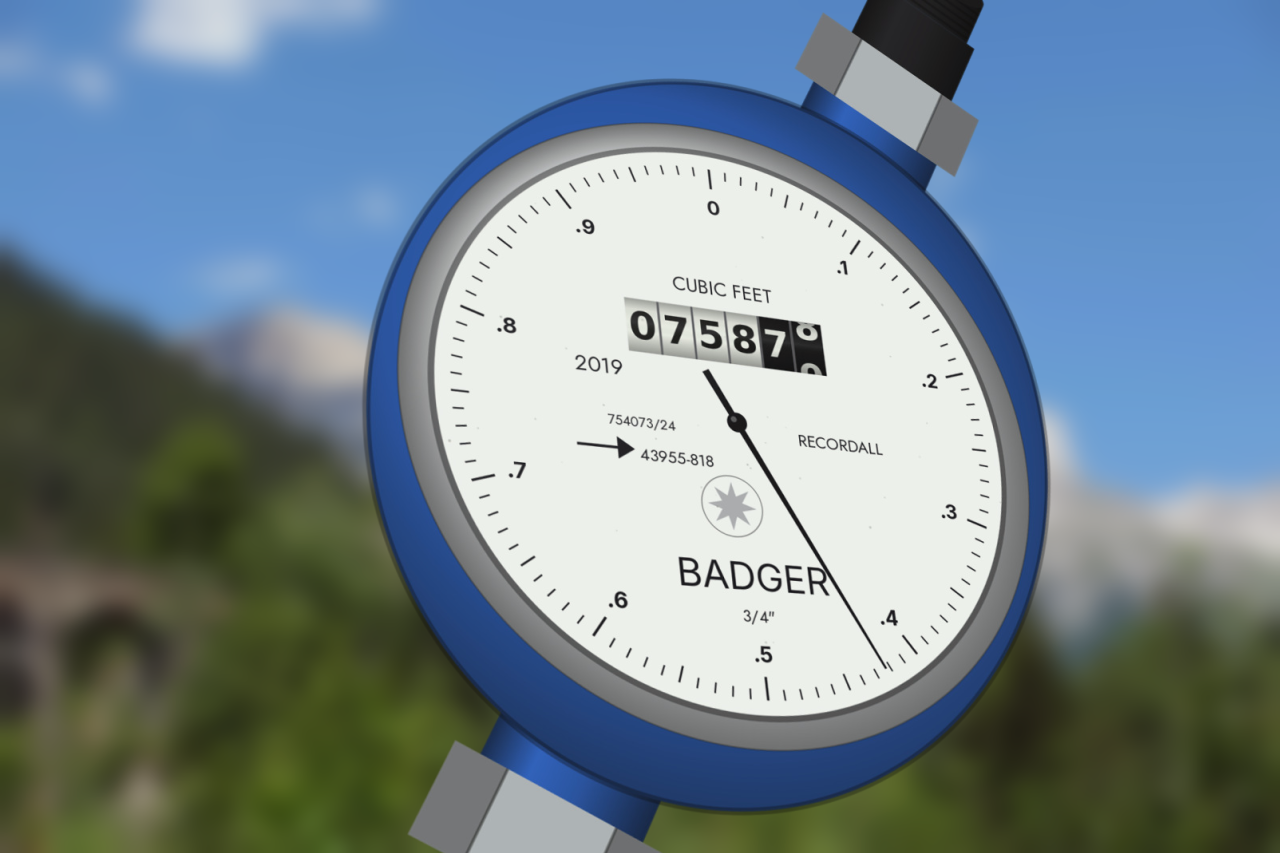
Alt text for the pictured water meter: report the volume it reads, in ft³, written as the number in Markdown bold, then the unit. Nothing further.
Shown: **75878.42** ft³
